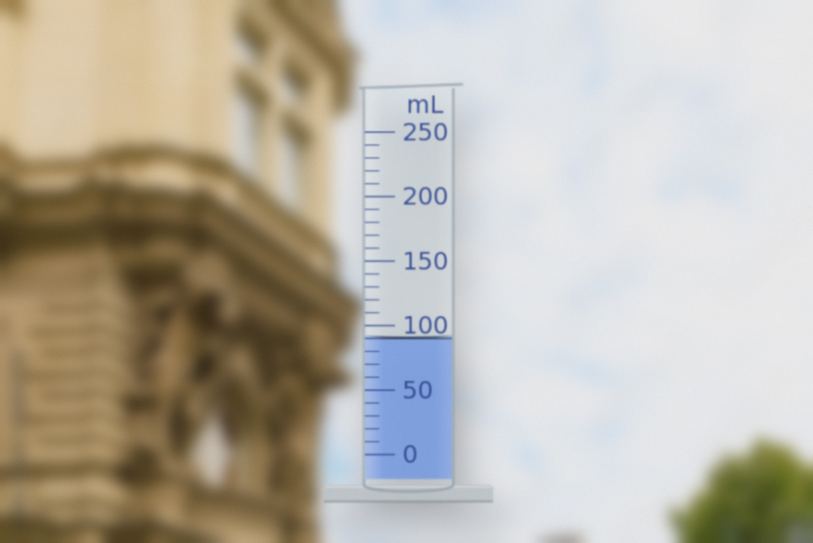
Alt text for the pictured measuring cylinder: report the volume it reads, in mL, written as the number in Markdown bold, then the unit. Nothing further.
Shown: **90** mL
